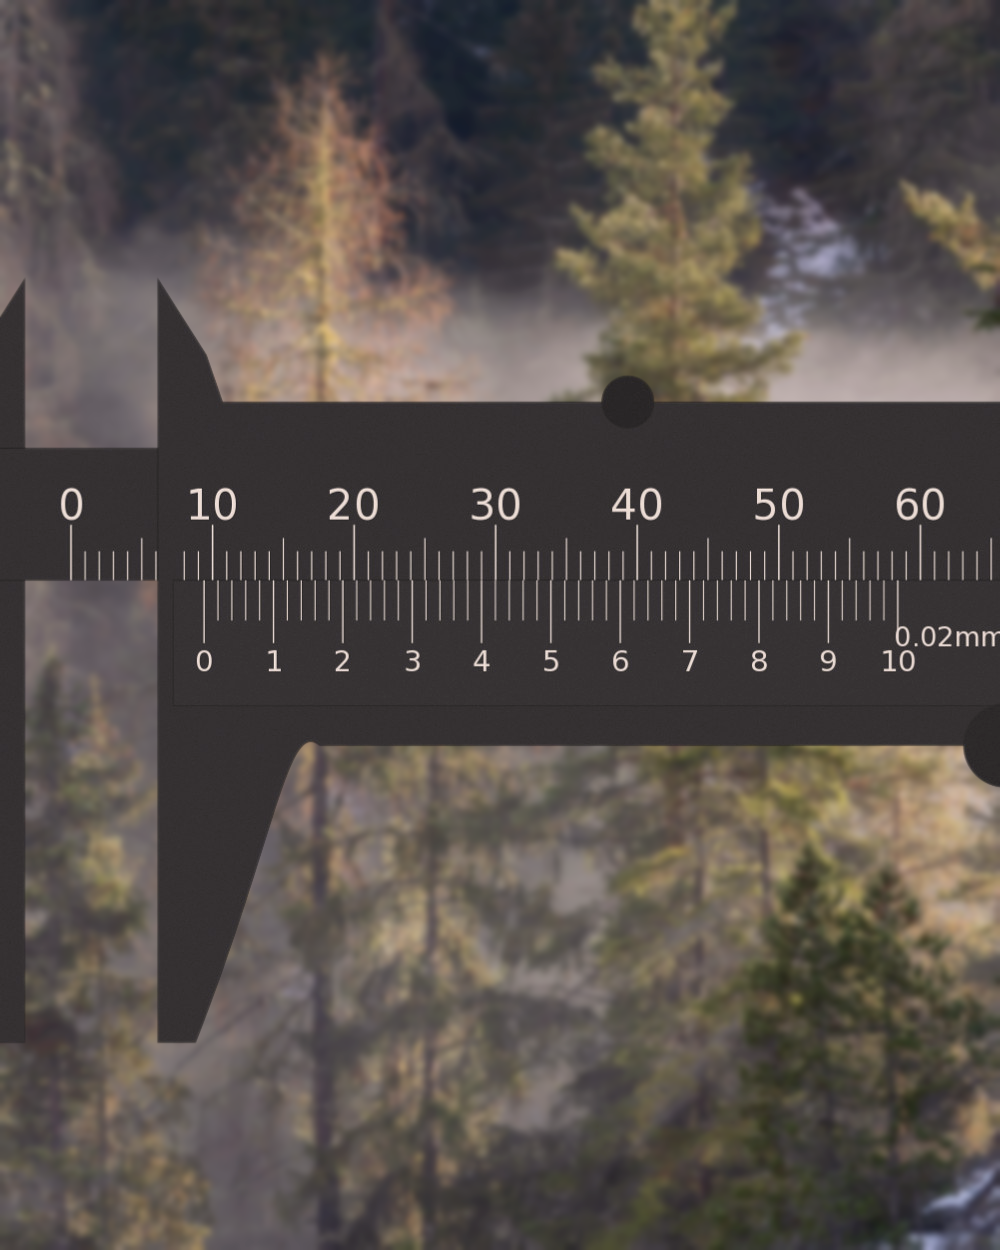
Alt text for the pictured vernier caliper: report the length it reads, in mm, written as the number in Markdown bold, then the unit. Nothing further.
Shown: **9.4** mm
